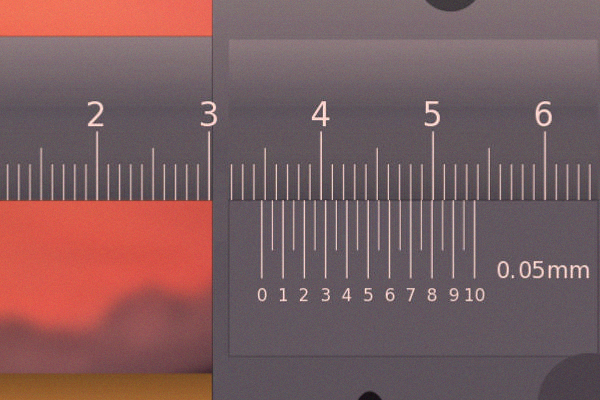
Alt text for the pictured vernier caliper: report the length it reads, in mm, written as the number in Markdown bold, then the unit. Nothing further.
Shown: **34.7** mm
